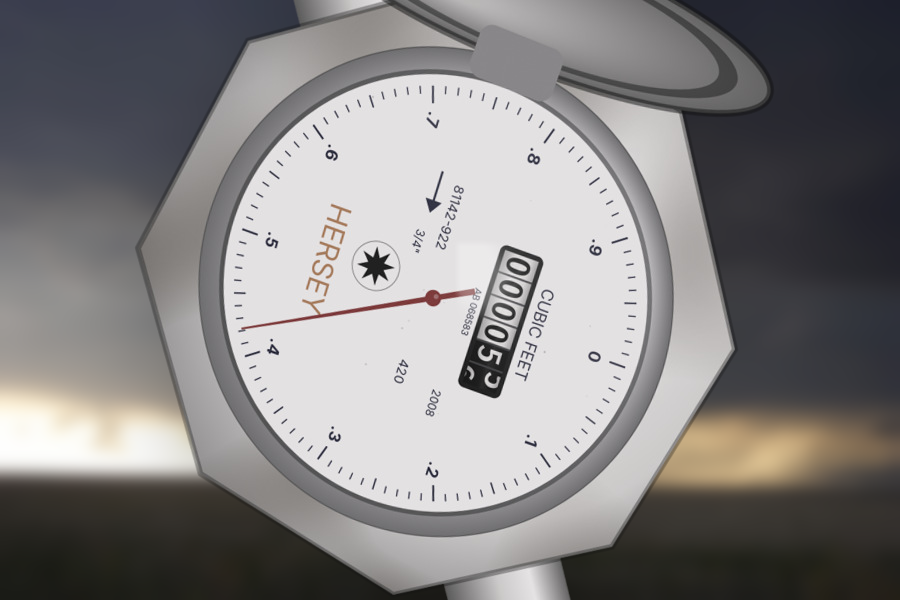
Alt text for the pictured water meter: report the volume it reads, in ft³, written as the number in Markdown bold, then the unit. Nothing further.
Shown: **55.42** ft³
